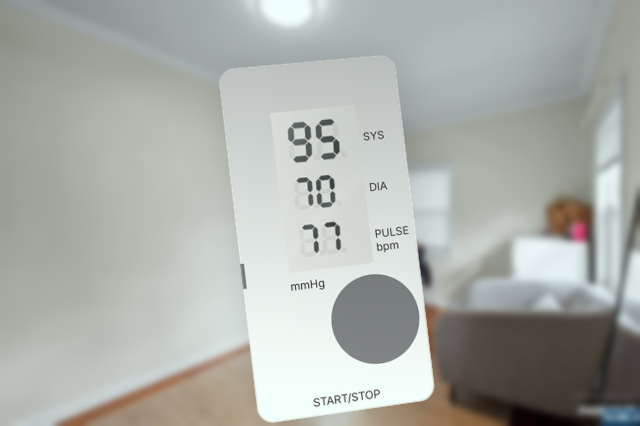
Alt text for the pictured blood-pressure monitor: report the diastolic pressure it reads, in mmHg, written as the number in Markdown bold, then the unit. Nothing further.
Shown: **70** mmHg
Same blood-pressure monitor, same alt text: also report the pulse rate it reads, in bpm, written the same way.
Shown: **77** bpm
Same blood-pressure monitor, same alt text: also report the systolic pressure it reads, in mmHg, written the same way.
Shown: **95** mmHg
